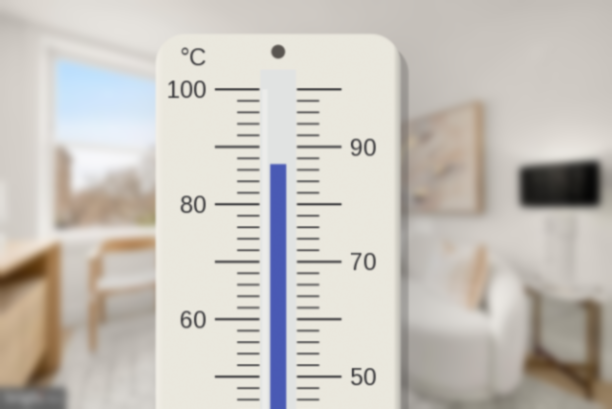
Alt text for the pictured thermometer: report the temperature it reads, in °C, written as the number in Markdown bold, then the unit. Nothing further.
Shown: **87** °C
